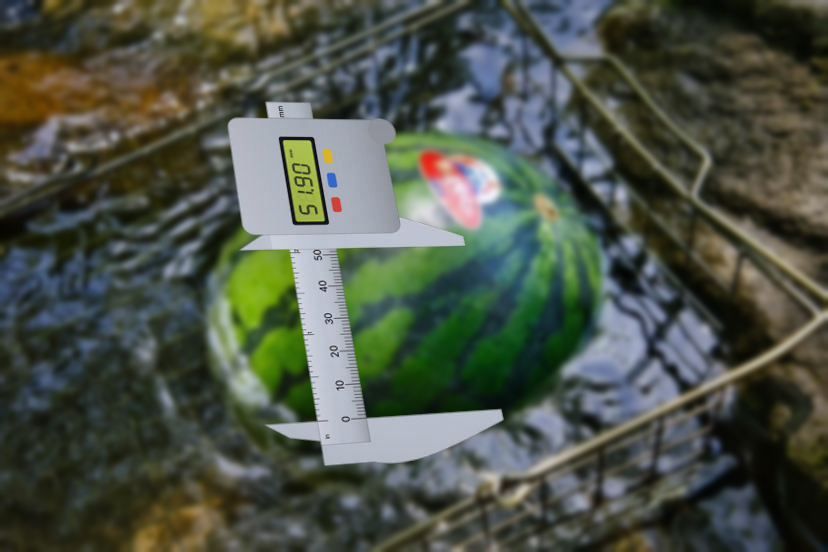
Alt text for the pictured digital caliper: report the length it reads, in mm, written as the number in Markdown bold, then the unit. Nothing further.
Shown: **51.90** mm
